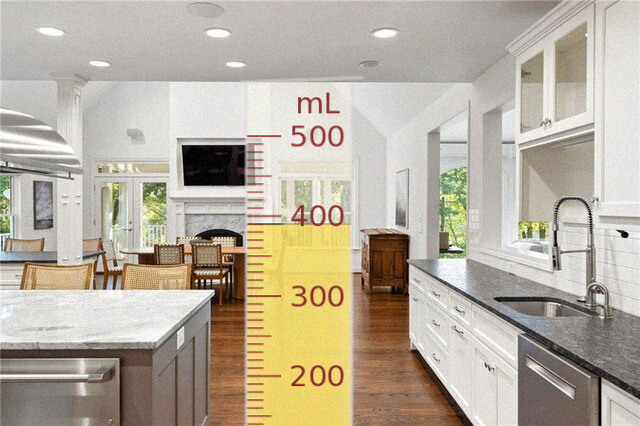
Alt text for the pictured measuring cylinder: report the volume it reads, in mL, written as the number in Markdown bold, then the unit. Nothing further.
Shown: **390** mL
